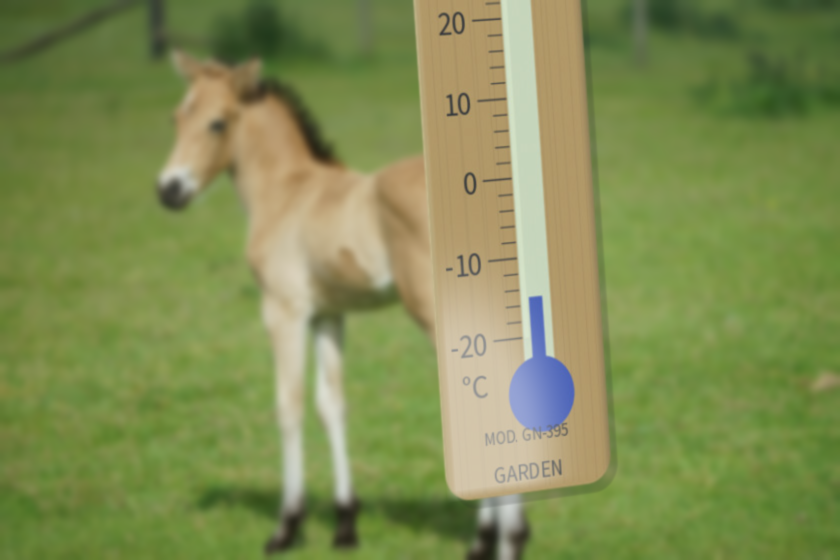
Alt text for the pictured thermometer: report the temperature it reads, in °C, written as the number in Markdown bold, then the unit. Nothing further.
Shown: **-15** °C
